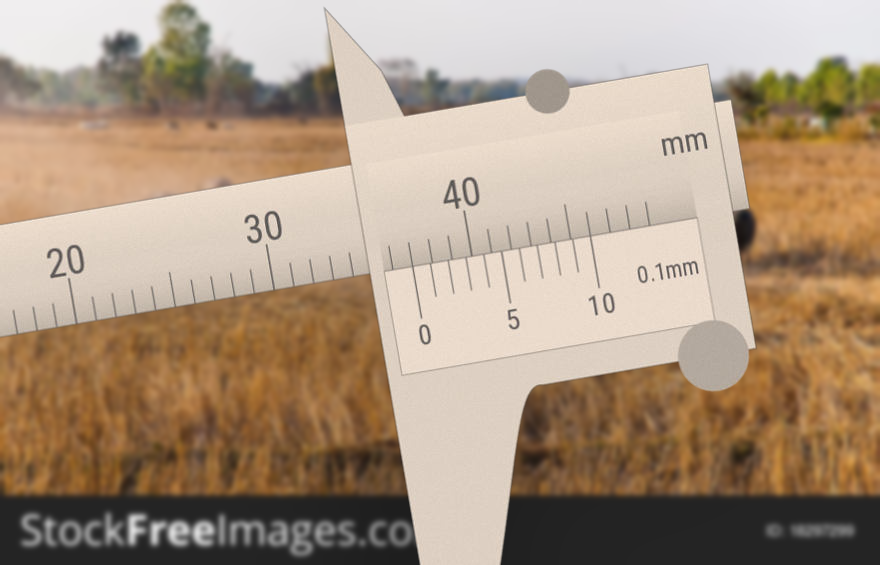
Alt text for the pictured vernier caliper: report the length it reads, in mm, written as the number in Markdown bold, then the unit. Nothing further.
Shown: **37.0** mm
